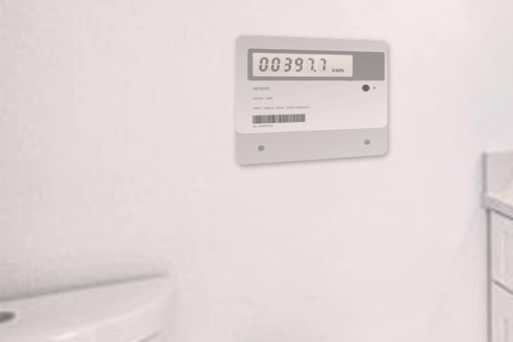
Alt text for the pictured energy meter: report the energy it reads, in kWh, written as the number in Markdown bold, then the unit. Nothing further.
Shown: **397.7** kWh
